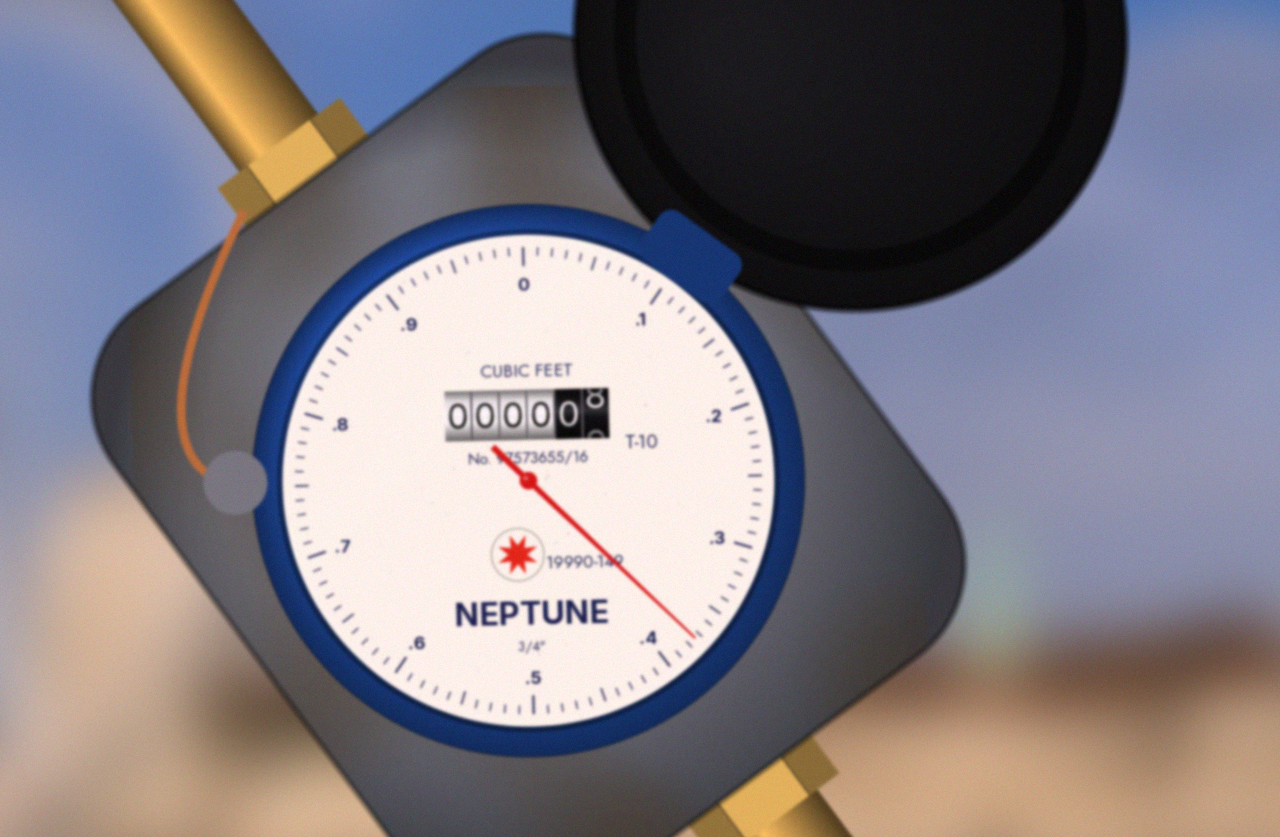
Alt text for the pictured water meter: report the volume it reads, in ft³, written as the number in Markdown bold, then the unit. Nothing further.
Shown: **8.37** ft³
